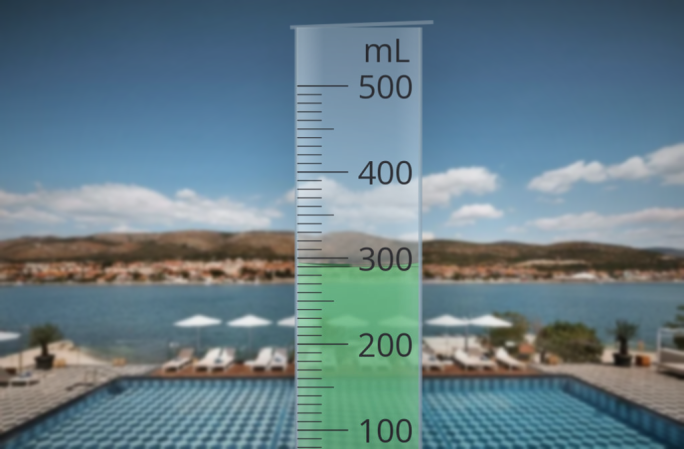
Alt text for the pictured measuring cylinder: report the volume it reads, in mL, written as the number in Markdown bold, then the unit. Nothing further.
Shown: **290** mL
